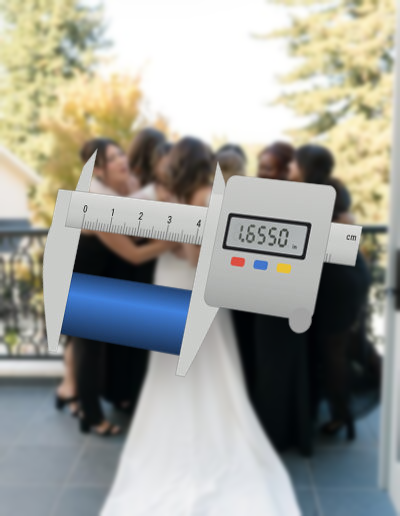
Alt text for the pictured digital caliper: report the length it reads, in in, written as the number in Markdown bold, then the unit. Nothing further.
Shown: **1.6550** in
